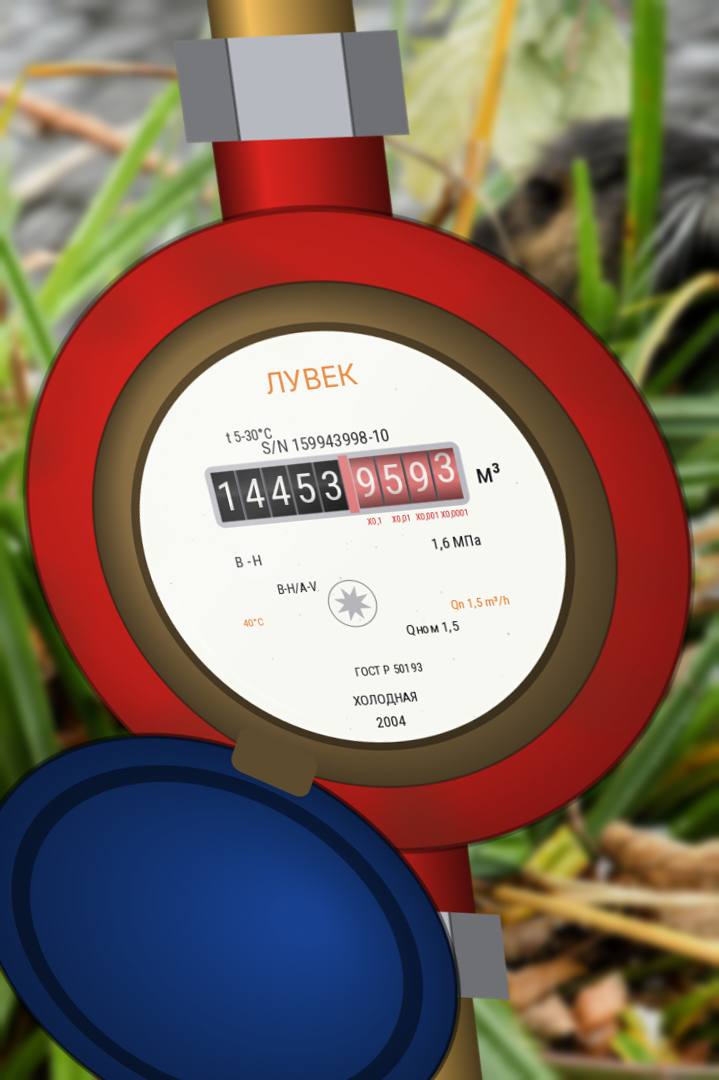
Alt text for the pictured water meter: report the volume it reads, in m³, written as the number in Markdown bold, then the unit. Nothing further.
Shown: **14453.9593** m³
